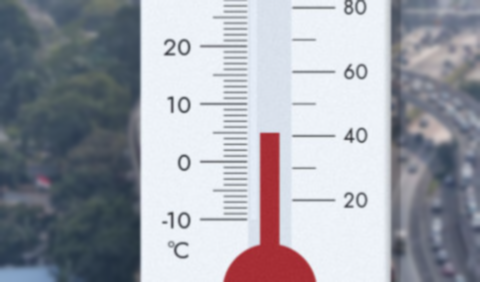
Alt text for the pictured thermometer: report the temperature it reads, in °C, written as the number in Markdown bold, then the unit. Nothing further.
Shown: **5** °C
